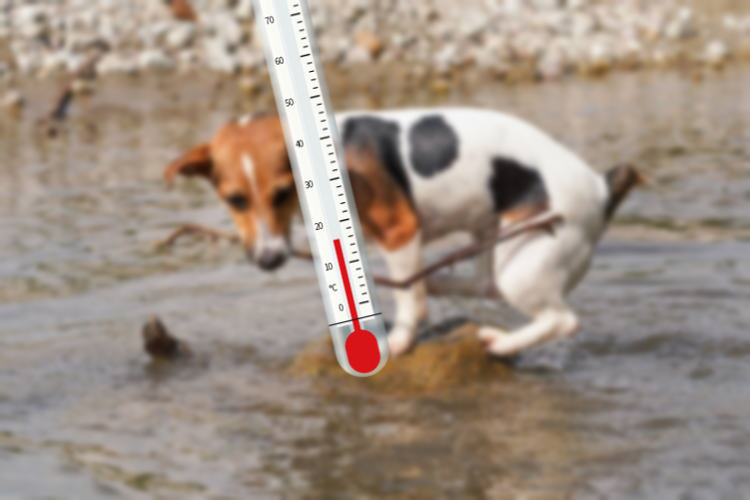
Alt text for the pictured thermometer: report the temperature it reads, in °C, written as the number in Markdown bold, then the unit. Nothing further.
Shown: **16** °C
